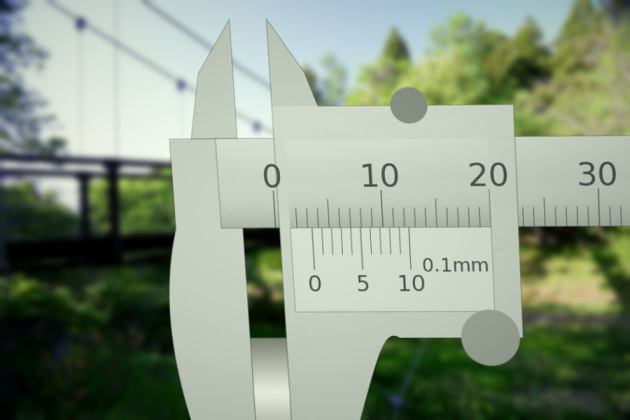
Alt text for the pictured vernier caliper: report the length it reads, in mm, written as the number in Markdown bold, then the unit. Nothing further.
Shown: **3.4** mm
